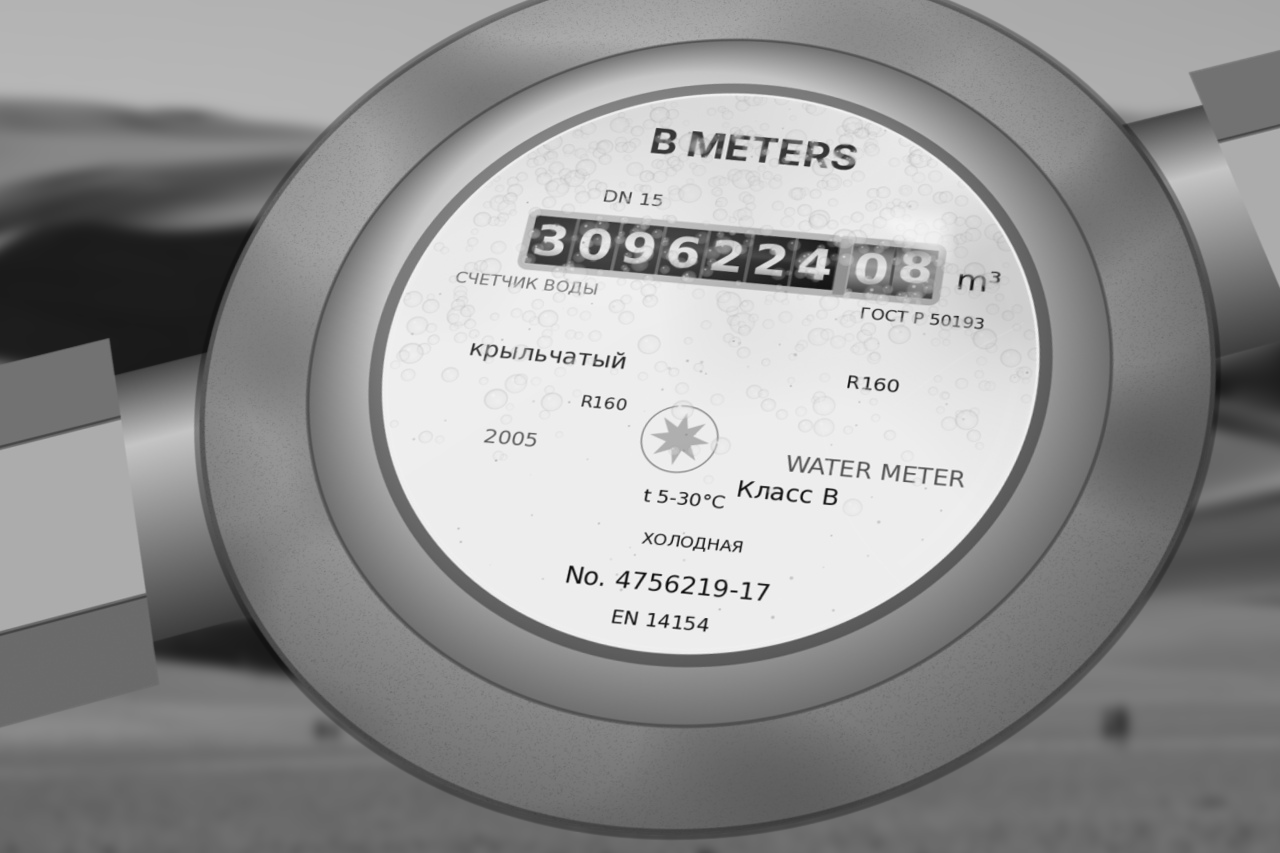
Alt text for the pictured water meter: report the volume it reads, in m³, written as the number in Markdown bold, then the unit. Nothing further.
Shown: **3096224.08** m³
